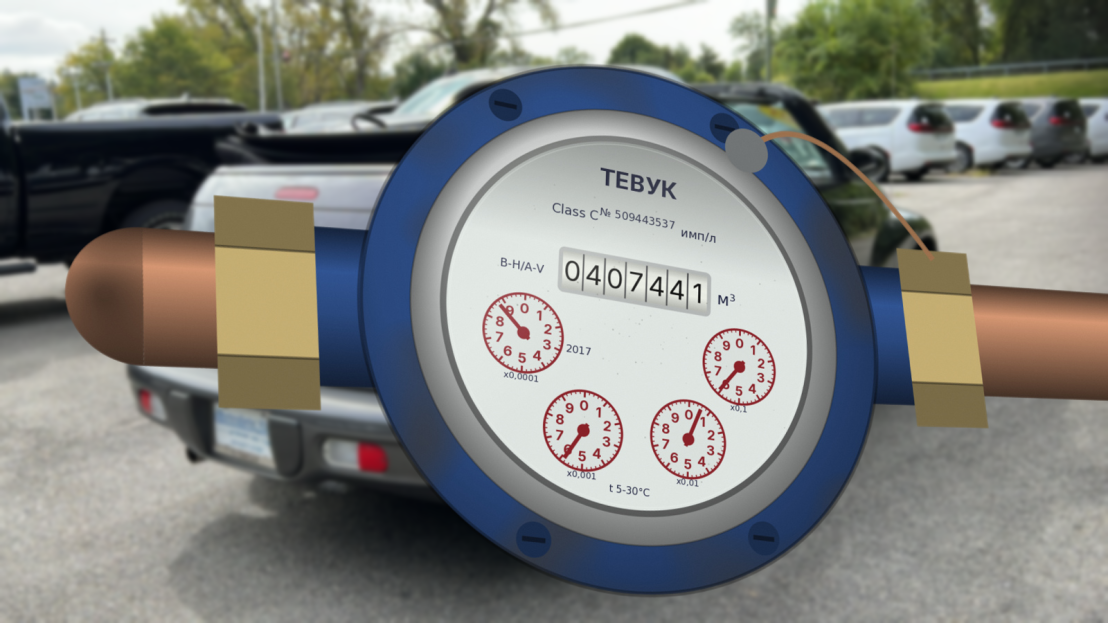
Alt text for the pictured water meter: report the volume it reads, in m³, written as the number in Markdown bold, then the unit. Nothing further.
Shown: **407441.6058** m³
